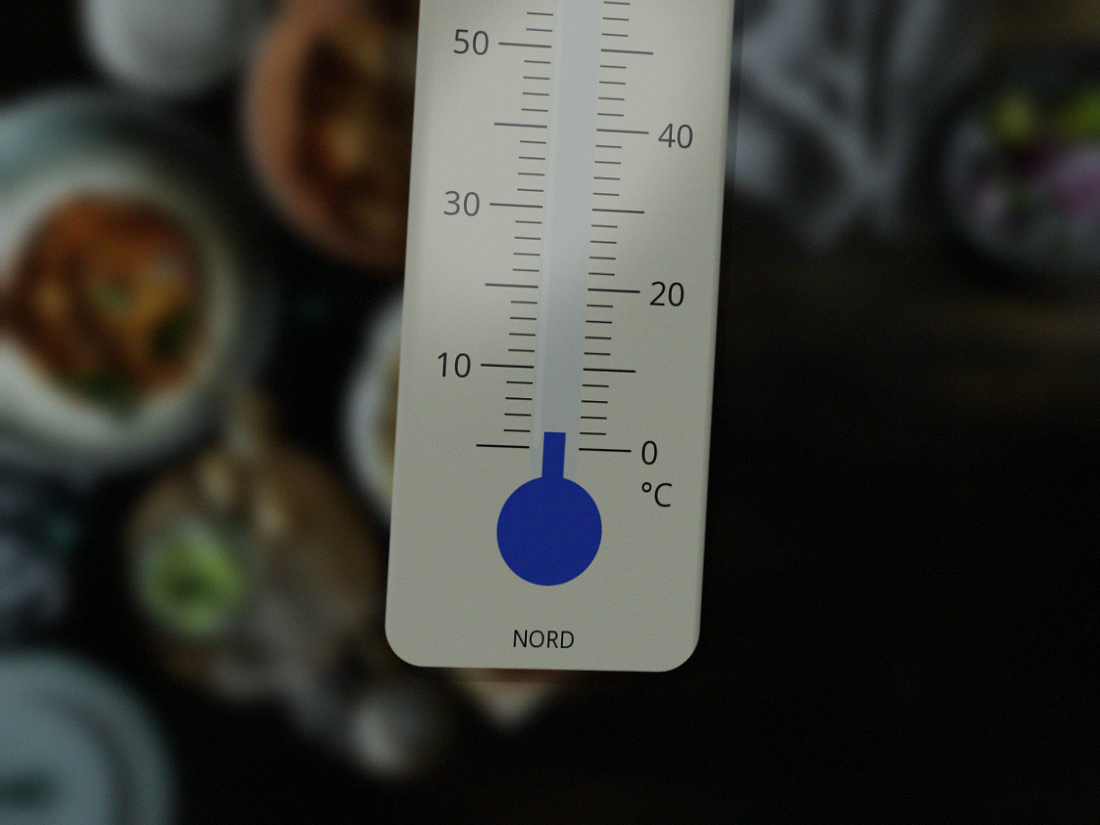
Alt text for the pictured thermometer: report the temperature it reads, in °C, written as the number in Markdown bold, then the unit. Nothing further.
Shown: **2** °C
